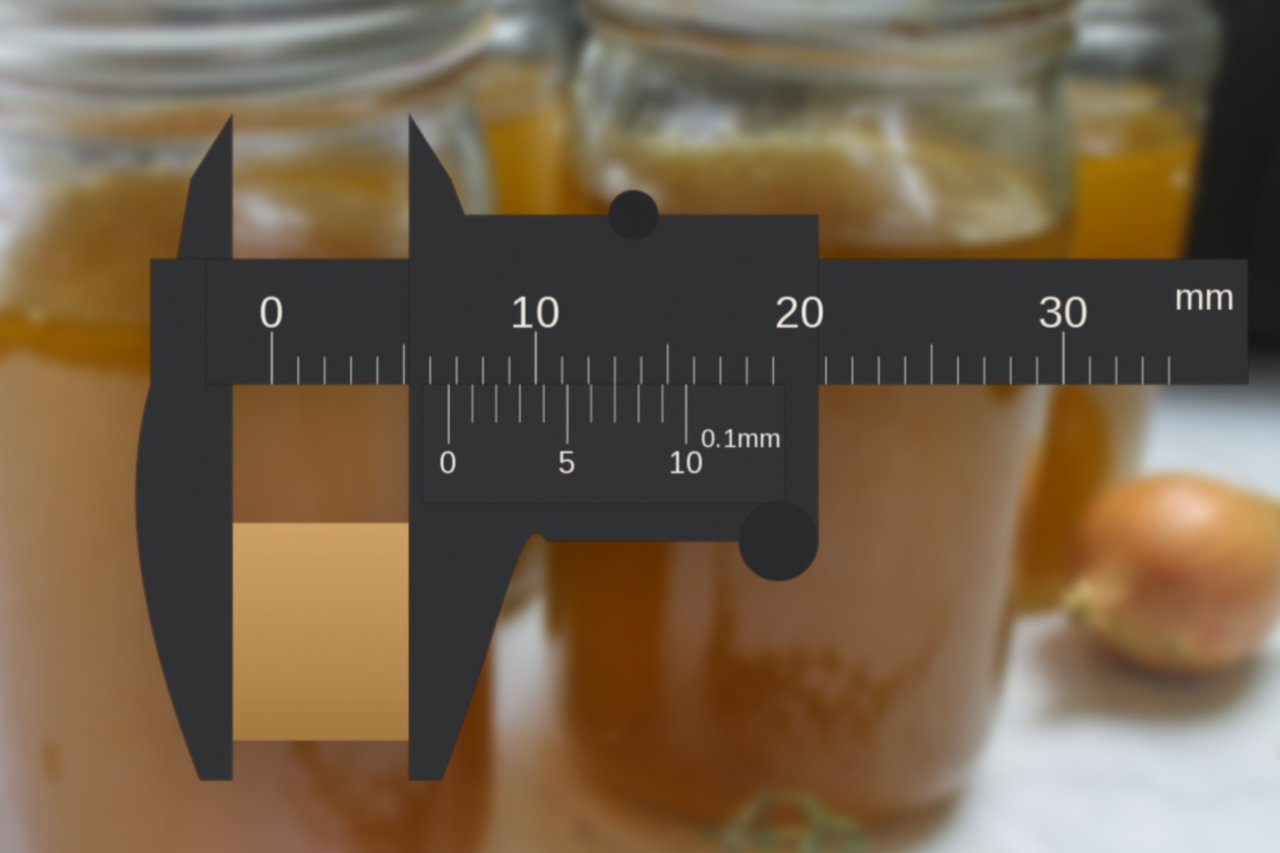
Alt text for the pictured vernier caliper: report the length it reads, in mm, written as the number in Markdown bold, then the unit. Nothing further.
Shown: **6.7** mm
